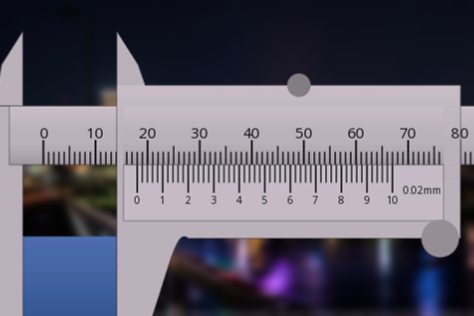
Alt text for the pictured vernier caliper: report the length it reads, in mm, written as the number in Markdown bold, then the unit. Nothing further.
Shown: **18.0** mm
